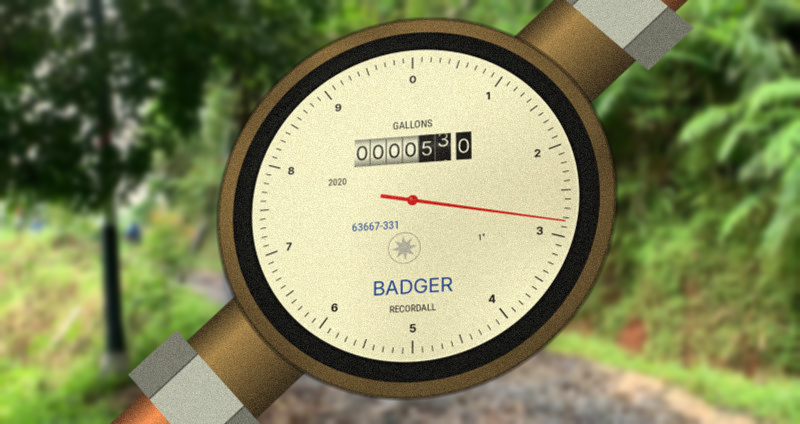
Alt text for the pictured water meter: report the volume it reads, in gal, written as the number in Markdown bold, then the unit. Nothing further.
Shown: **532.8** gal
